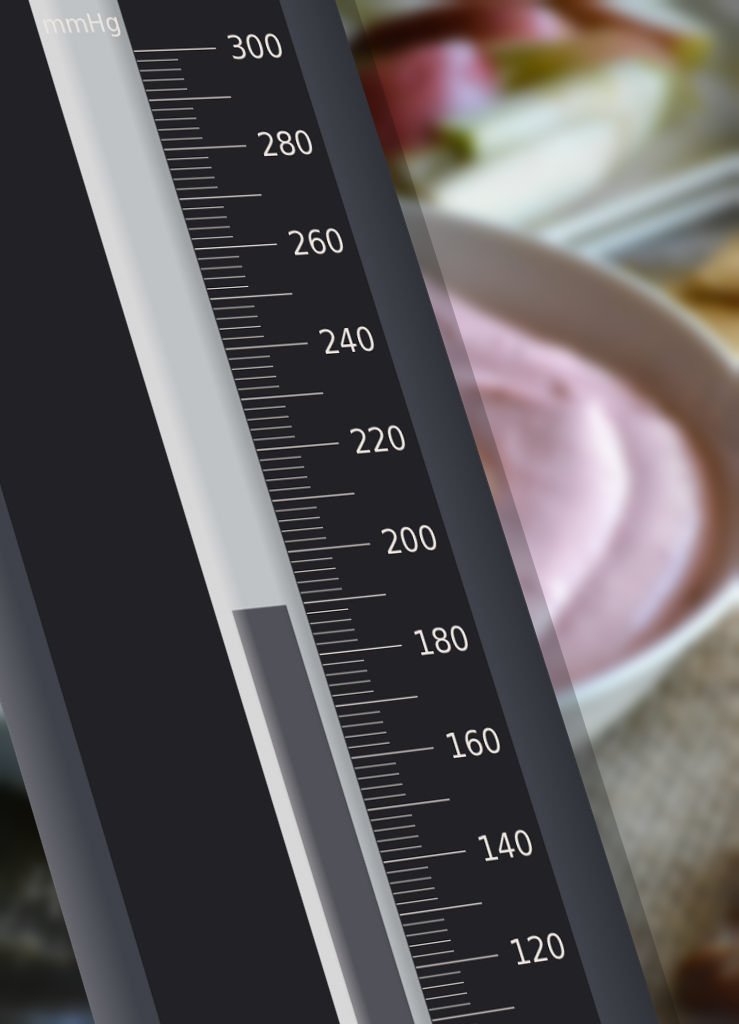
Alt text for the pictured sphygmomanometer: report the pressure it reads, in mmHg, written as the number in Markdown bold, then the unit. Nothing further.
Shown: **190** mmHg
